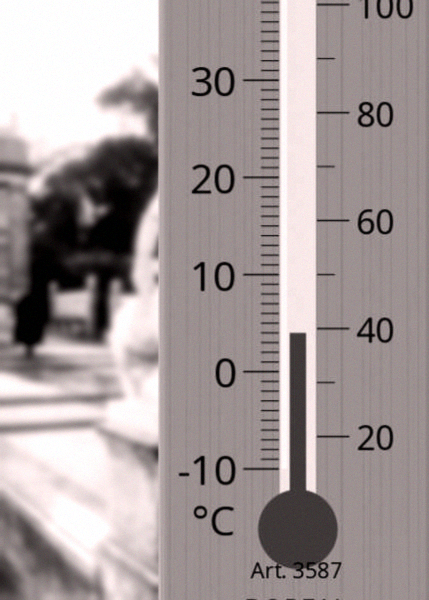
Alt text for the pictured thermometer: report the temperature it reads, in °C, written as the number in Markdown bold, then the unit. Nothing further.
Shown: **4** °C
